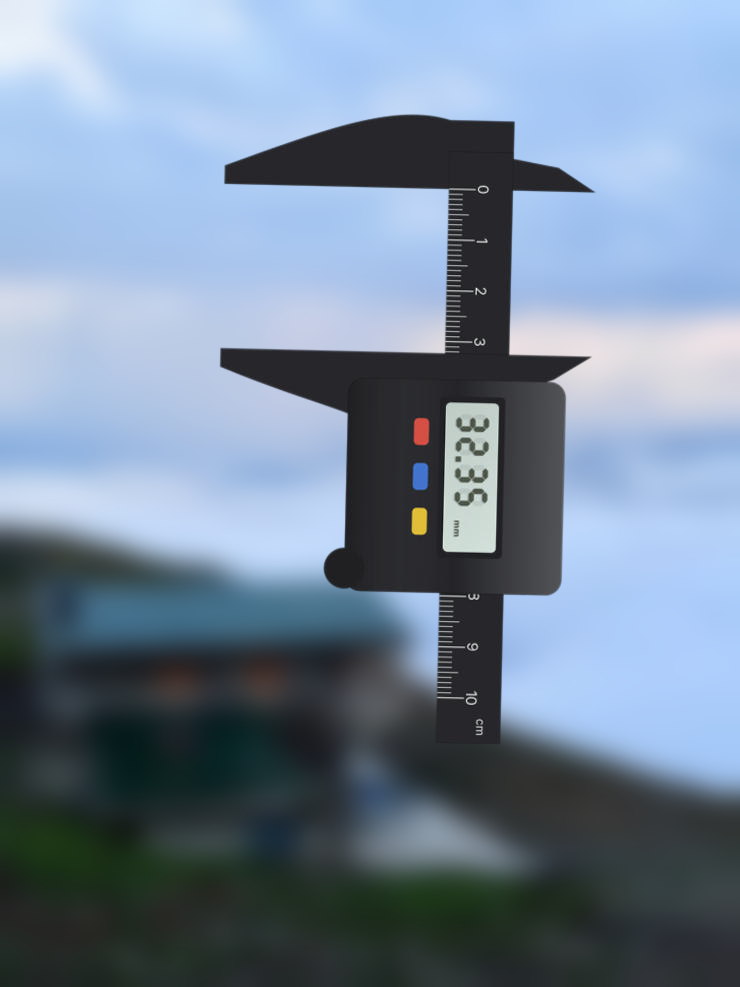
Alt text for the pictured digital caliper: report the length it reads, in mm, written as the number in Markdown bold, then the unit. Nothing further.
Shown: **32.35** mm
